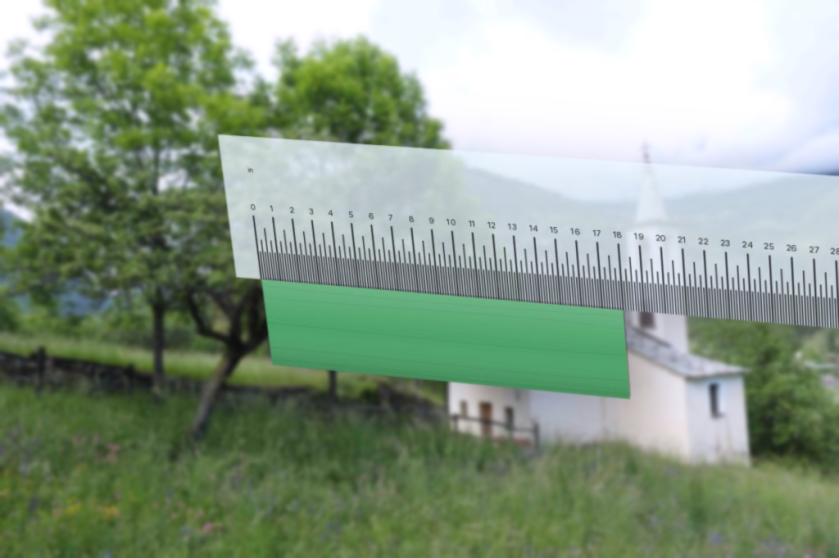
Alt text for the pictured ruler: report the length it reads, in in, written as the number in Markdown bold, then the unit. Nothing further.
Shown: **18** in
